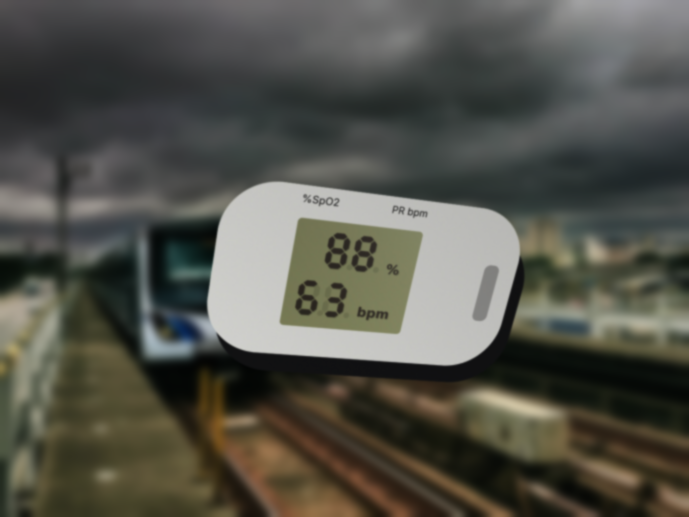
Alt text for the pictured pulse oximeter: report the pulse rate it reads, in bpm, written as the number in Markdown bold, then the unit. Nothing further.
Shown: **63** bpm
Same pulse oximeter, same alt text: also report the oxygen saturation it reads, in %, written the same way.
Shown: **88** %
